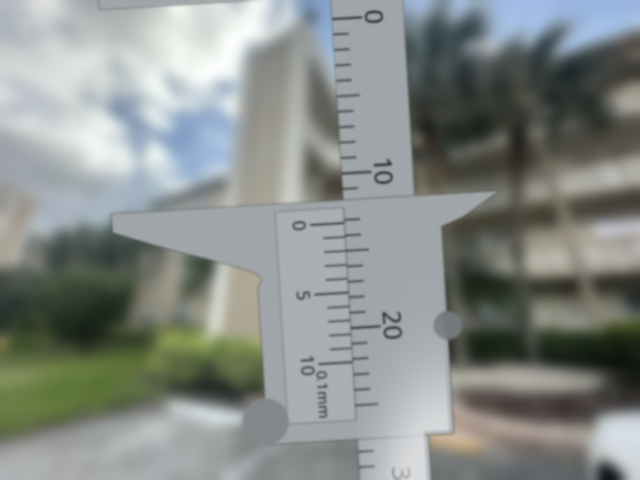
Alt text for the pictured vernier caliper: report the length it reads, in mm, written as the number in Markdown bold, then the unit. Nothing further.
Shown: **13.2** mm
